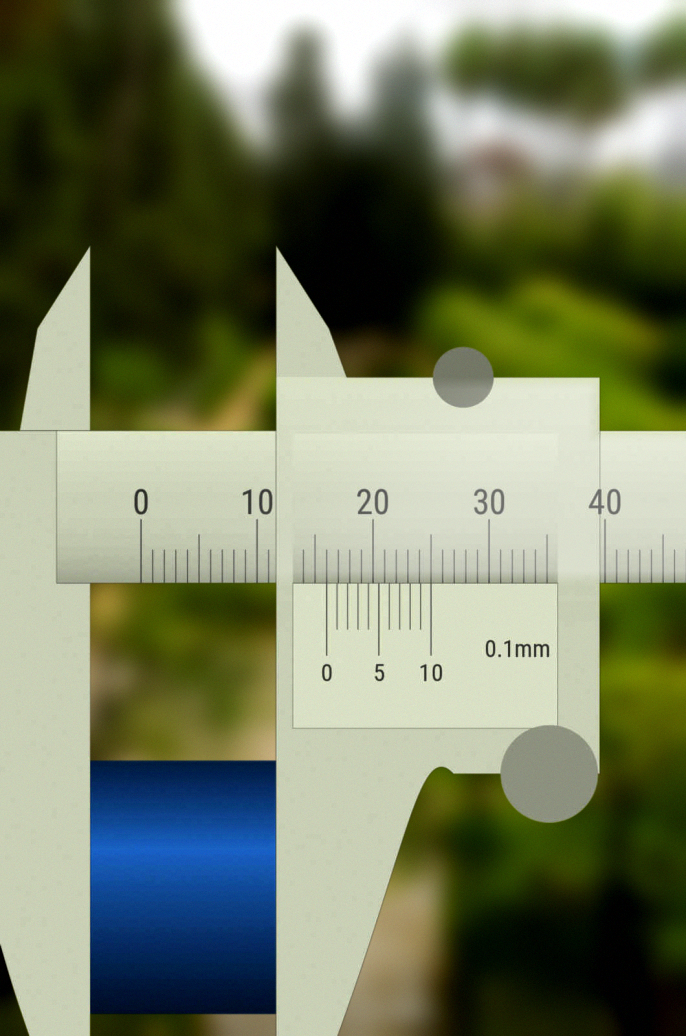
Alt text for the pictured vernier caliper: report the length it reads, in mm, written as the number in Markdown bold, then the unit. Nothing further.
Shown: **16.0** mm
